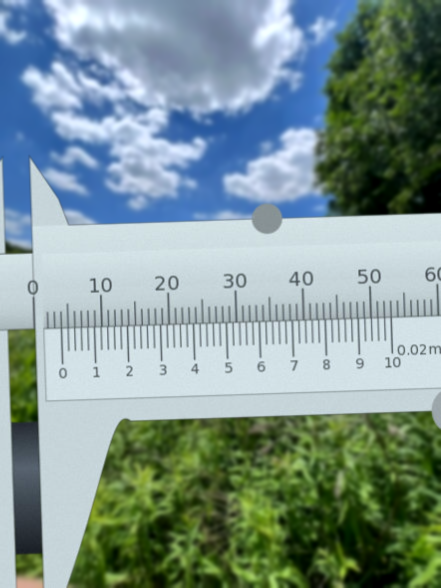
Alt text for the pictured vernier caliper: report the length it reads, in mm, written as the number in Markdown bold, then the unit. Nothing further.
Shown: **4.0** mm
